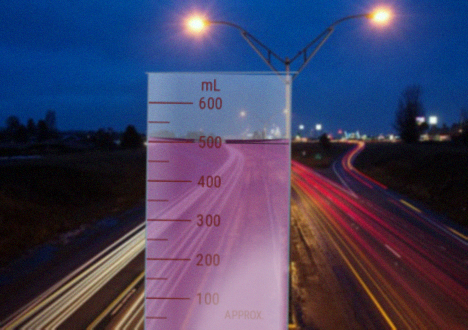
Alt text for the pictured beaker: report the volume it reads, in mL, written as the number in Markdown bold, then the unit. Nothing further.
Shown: **500** mL
